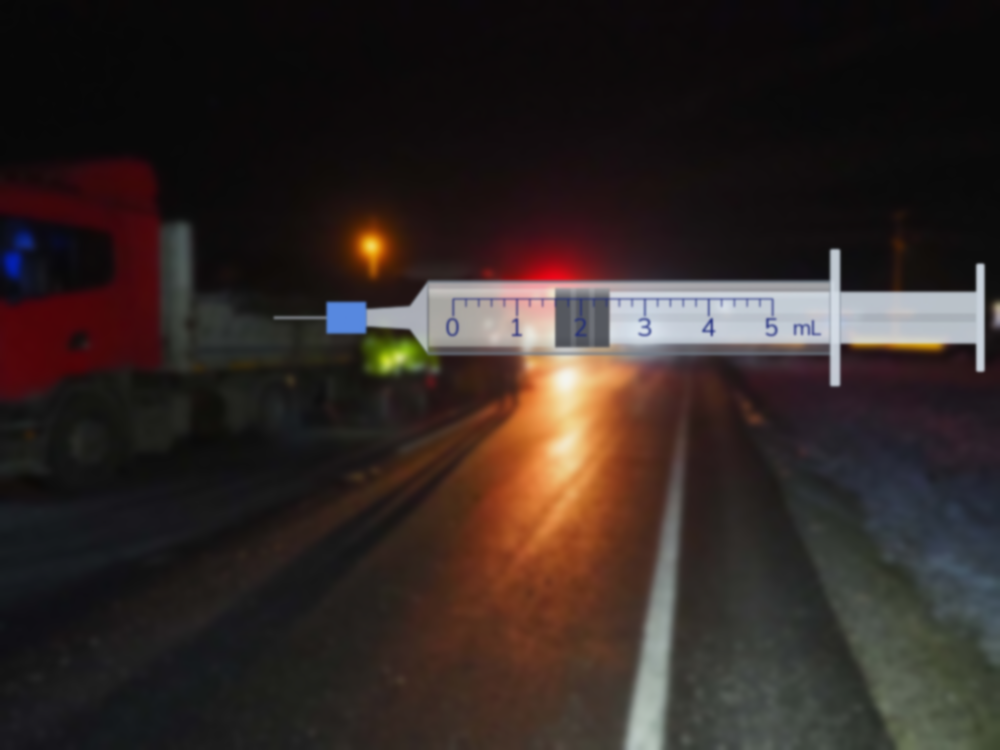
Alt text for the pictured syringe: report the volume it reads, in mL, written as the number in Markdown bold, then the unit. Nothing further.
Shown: **1.6** mL
